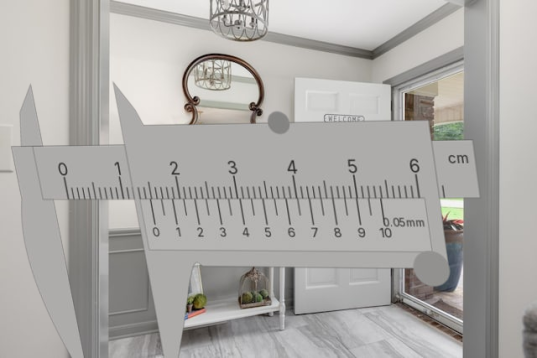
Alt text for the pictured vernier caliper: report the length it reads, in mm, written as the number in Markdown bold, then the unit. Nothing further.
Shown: **14.8** mm
